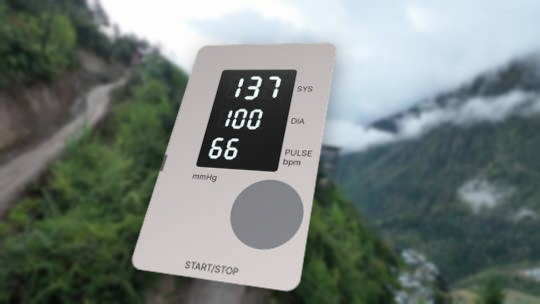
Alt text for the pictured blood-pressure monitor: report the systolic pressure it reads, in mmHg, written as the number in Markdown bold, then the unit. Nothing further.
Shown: **137** mmHg
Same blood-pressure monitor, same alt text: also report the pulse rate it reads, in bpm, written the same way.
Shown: **66** bpm
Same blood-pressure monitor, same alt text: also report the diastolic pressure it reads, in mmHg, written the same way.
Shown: **100** mmHg
